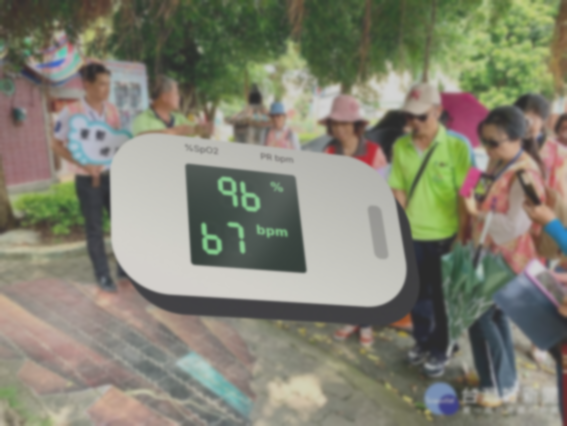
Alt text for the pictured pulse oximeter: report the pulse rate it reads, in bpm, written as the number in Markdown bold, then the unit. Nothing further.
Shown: **67** bpm
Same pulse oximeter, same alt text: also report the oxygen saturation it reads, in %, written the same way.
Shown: **96** %
